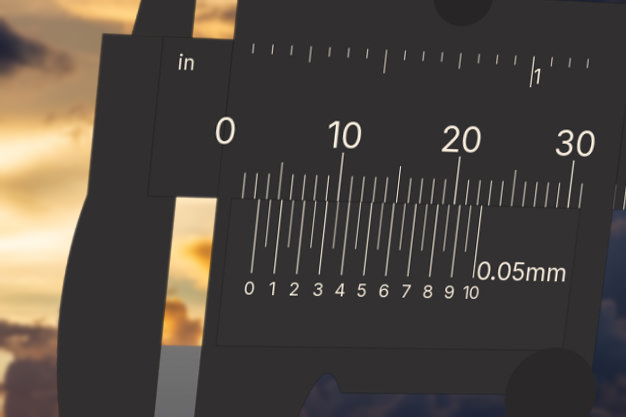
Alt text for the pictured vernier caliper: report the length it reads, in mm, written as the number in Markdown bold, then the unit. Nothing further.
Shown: **3.4** mm
